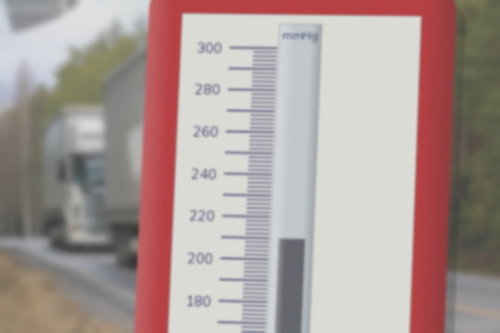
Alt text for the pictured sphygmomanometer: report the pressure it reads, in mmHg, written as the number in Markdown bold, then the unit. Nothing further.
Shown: **210** mmHg
